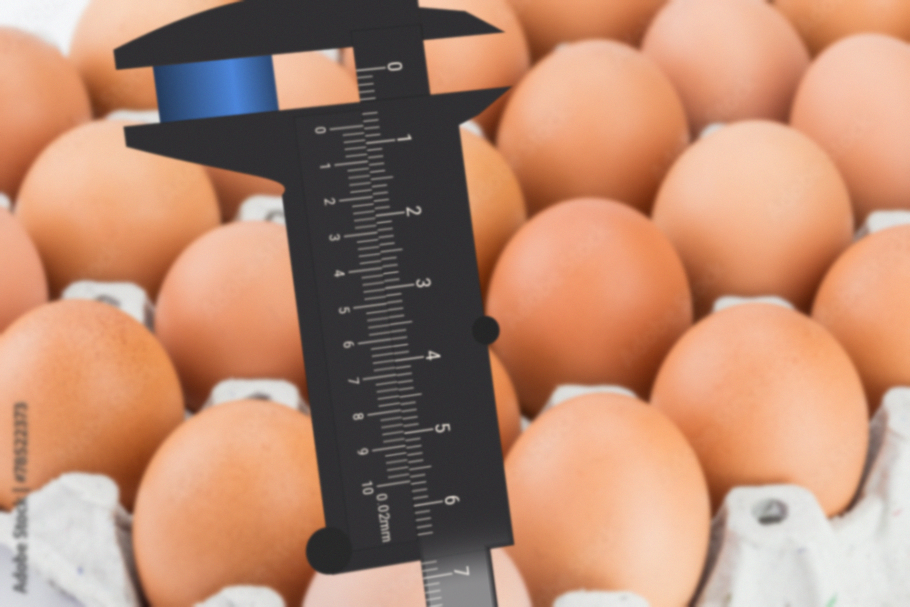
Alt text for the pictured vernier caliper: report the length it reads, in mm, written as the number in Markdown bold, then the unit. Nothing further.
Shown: **7.6** mm
